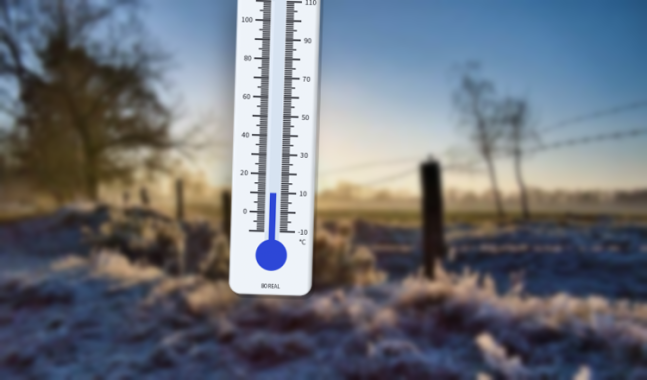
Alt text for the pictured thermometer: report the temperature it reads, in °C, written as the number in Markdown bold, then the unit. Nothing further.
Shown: **10** °C
